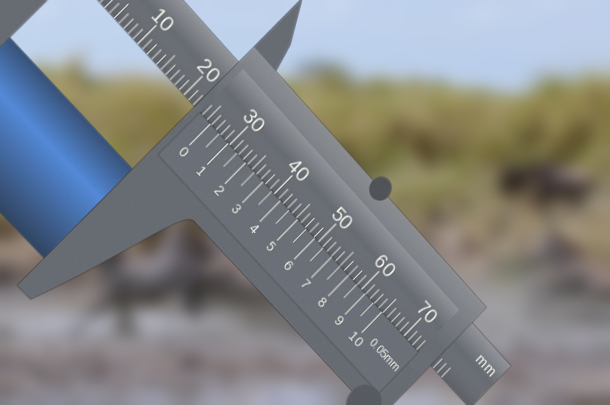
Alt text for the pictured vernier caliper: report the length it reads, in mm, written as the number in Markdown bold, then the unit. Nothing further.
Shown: **25.8** mm
